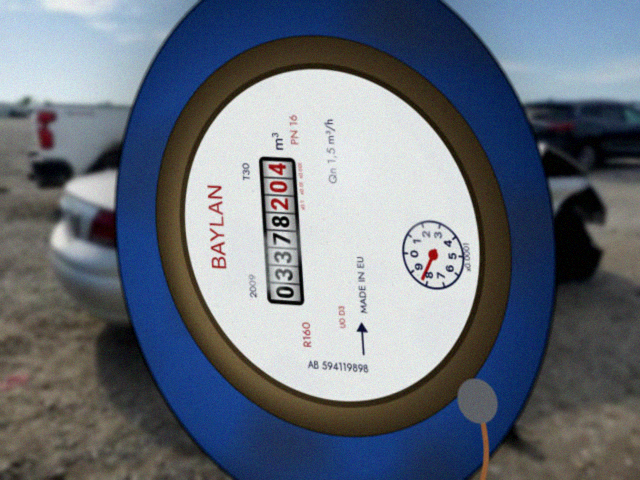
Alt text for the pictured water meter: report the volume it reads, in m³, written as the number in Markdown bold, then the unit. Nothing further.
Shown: **3378.2048** m³
